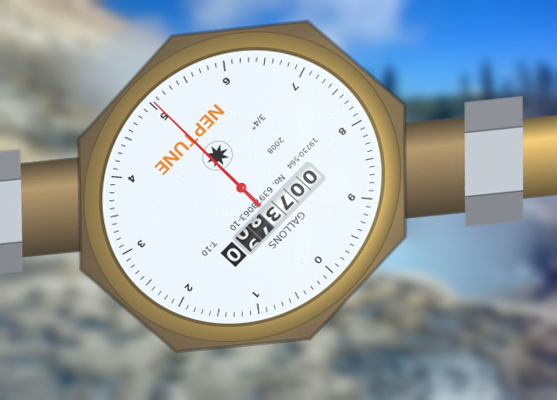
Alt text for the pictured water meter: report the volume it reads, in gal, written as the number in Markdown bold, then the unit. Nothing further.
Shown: **73795.0** gal
